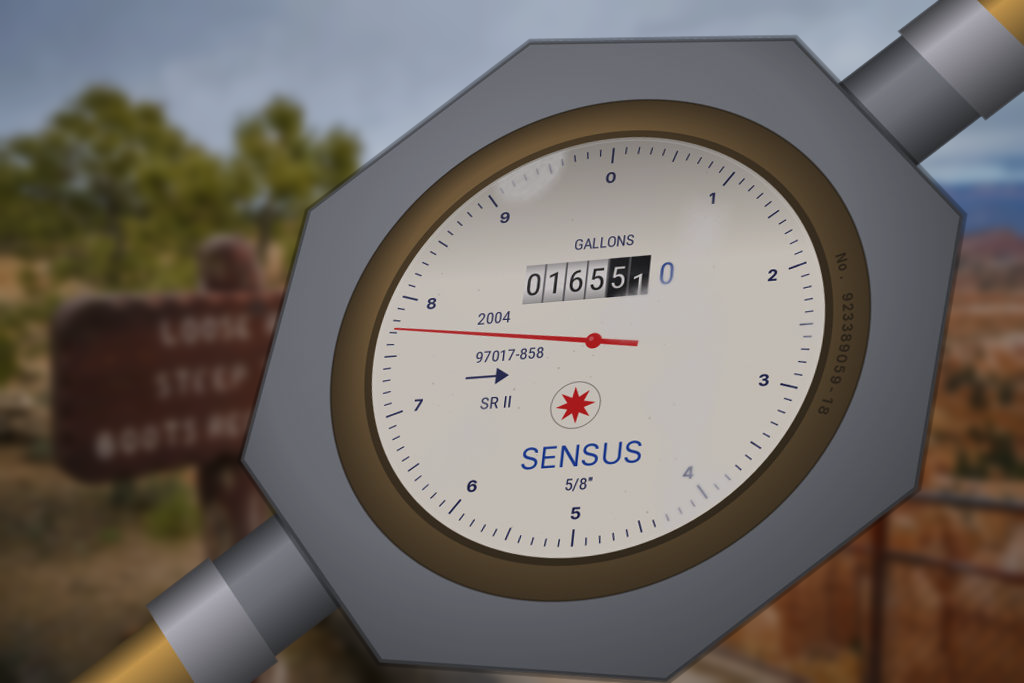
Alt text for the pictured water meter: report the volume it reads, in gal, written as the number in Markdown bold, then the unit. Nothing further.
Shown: **165507.7** gal
